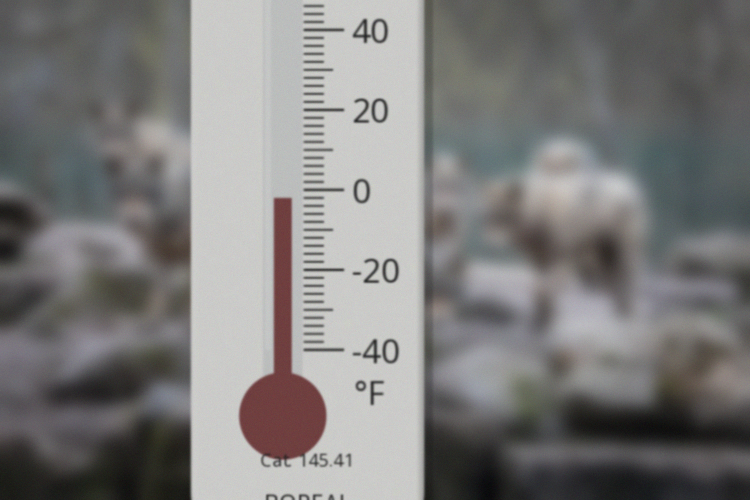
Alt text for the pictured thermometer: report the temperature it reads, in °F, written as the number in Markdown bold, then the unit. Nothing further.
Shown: **-2** °F
